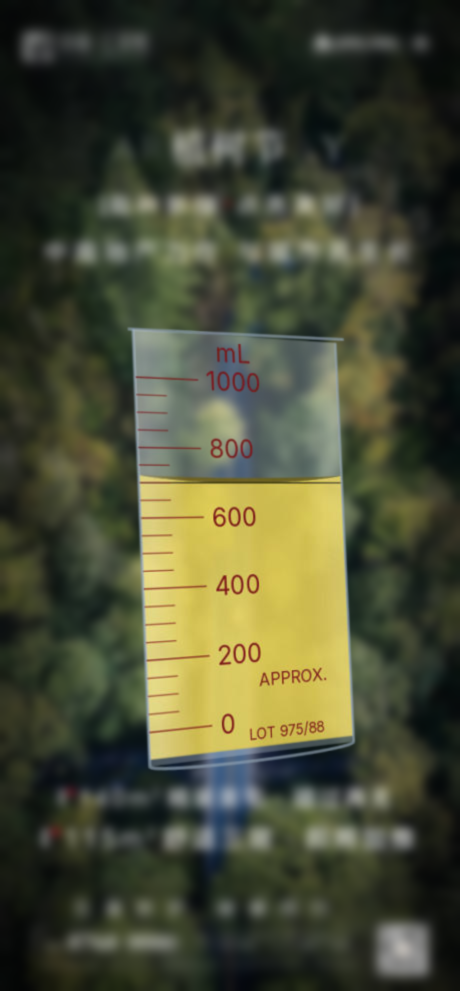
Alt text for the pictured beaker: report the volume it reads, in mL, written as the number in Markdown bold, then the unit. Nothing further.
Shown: **700** mL
